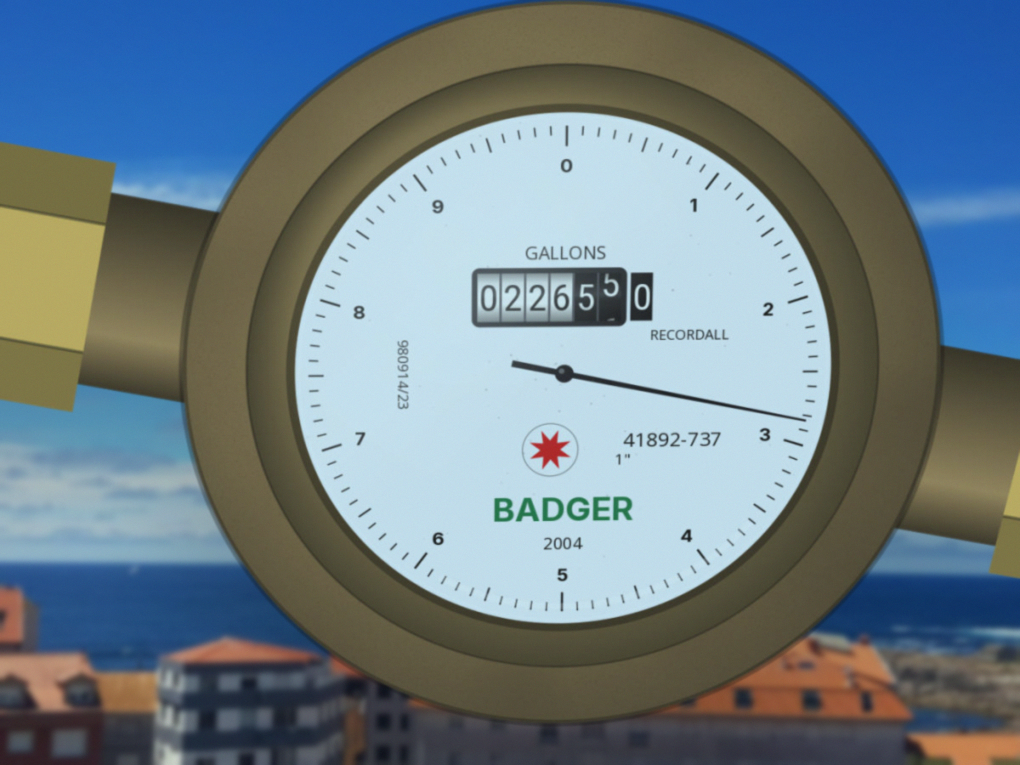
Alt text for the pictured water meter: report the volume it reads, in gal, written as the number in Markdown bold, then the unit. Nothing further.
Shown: **226552.8** gal
